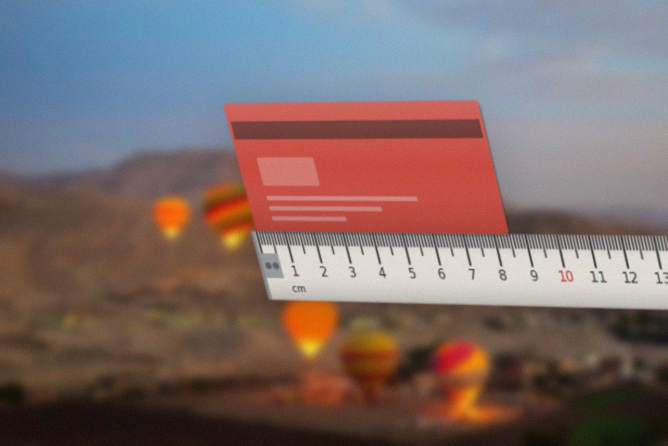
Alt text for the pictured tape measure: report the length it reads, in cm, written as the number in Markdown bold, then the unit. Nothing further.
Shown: **8.5** cm
